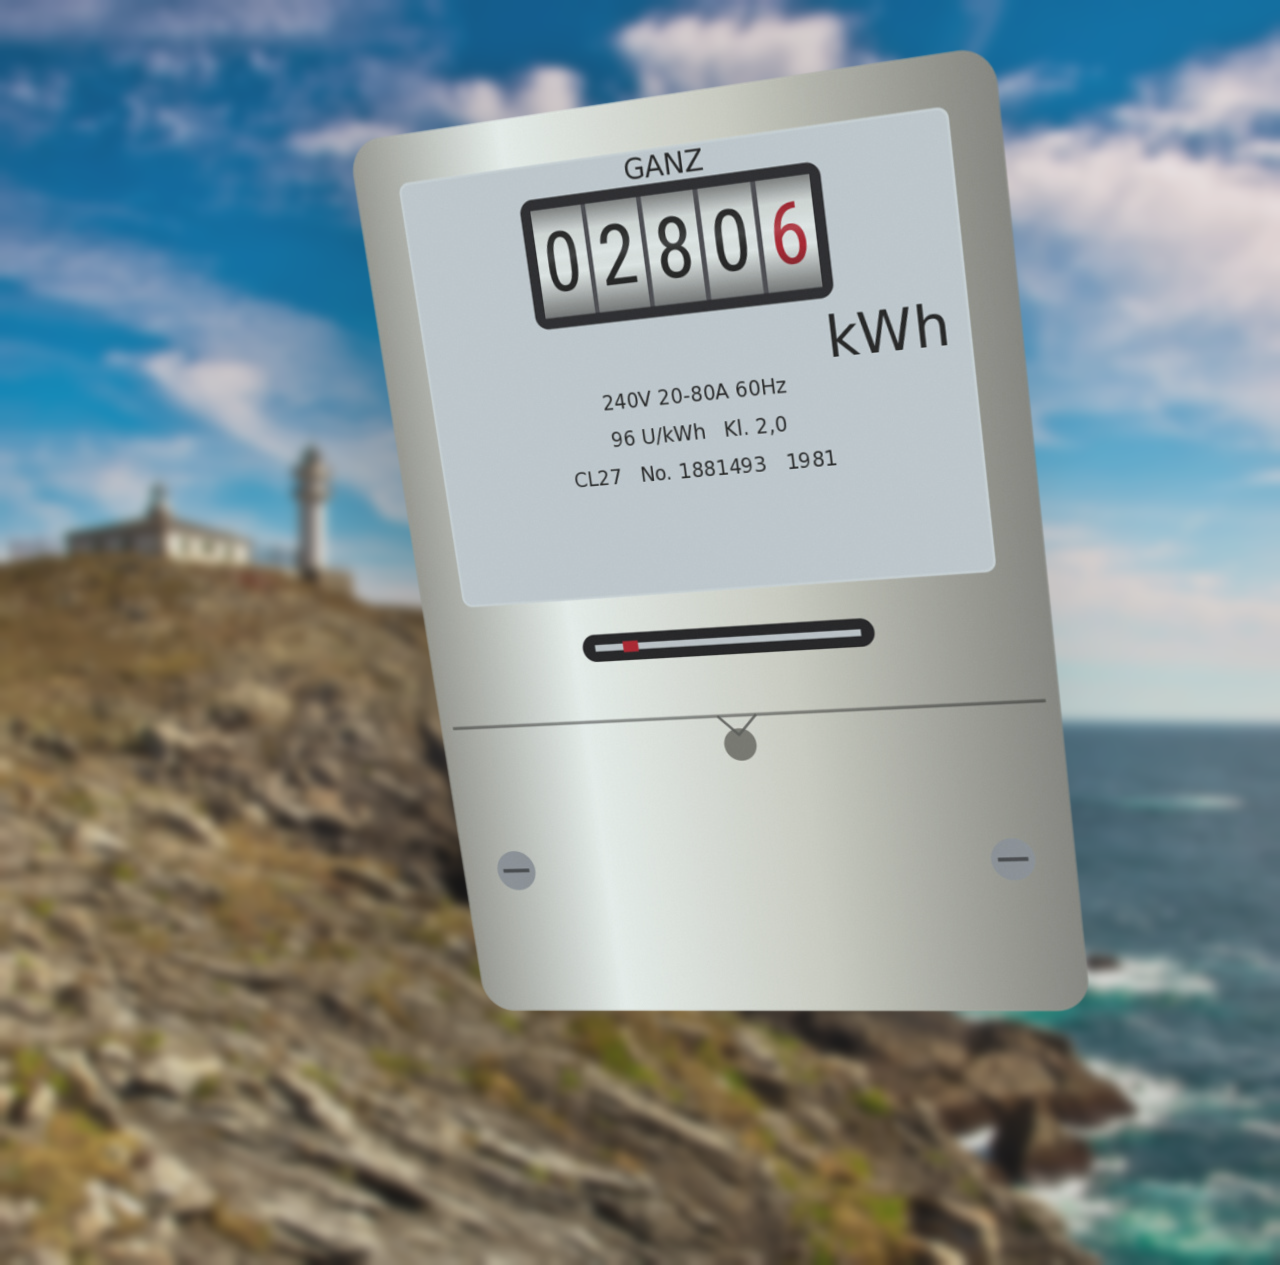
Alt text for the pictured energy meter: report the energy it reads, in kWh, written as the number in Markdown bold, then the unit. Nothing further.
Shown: **280.6** kWh
